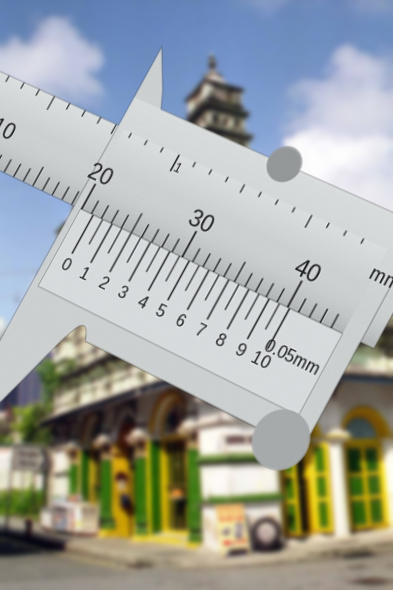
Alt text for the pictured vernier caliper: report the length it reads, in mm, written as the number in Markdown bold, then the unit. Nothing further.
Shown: **21.2** mm
